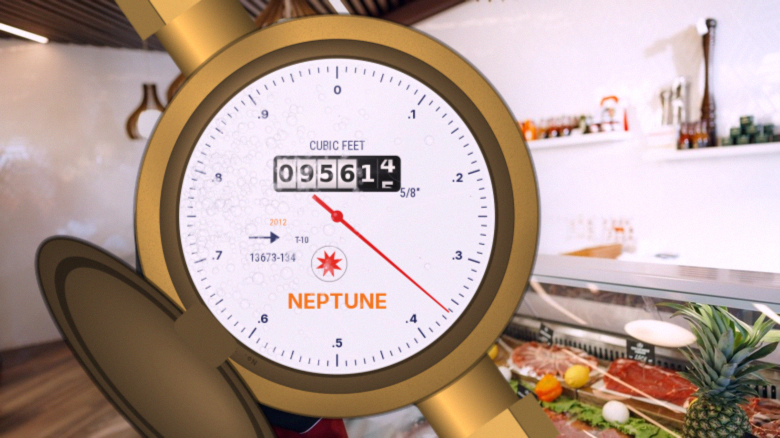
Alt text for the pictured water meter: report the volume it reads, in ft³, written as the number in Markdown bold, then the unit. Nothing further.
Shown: **95614.36** ft³
